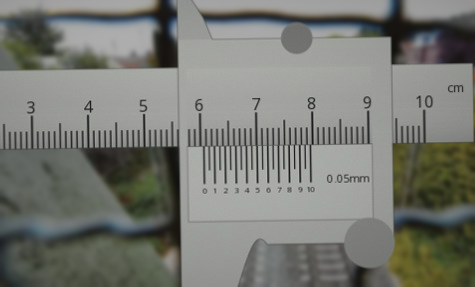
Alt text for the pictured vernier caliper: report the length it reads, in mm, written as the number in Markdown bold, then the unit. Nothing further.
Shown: **60.6** mm
